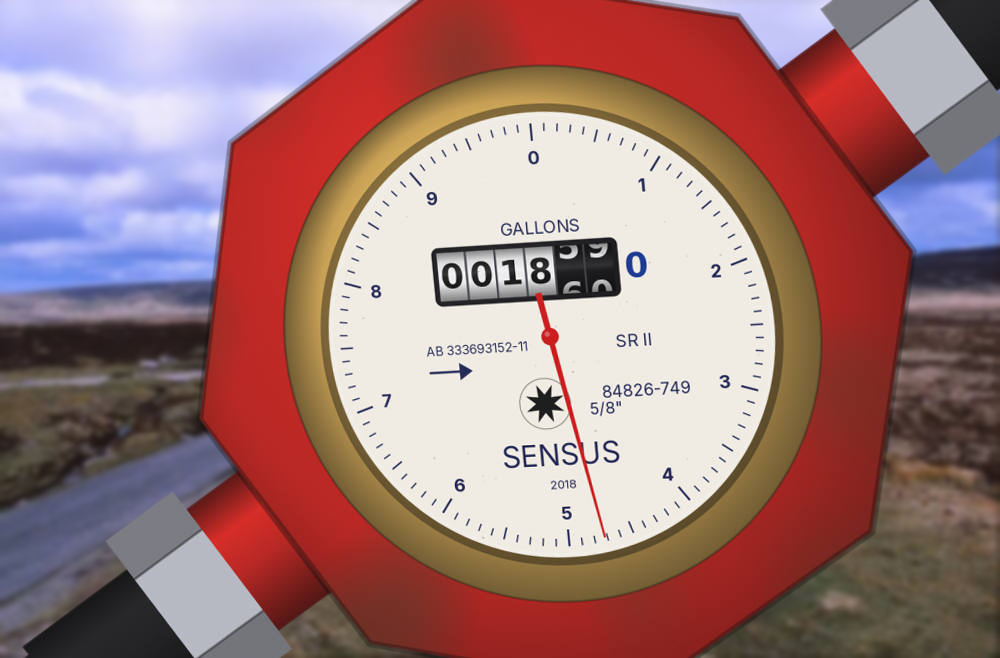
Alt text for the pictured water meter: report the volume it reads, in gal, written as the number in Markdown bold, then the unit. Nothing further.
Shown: **18594.7** gal
